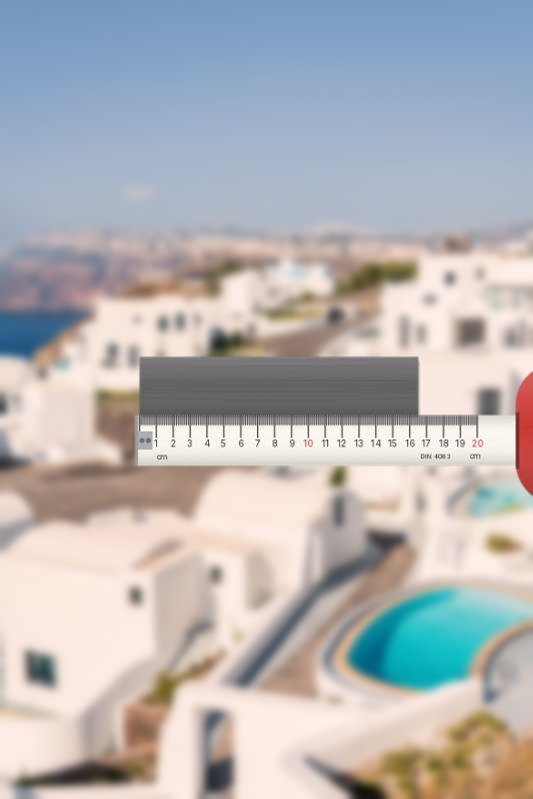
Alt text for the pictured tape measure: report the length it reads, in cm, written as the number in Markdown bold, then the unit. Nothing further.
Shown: **16.5** cm
